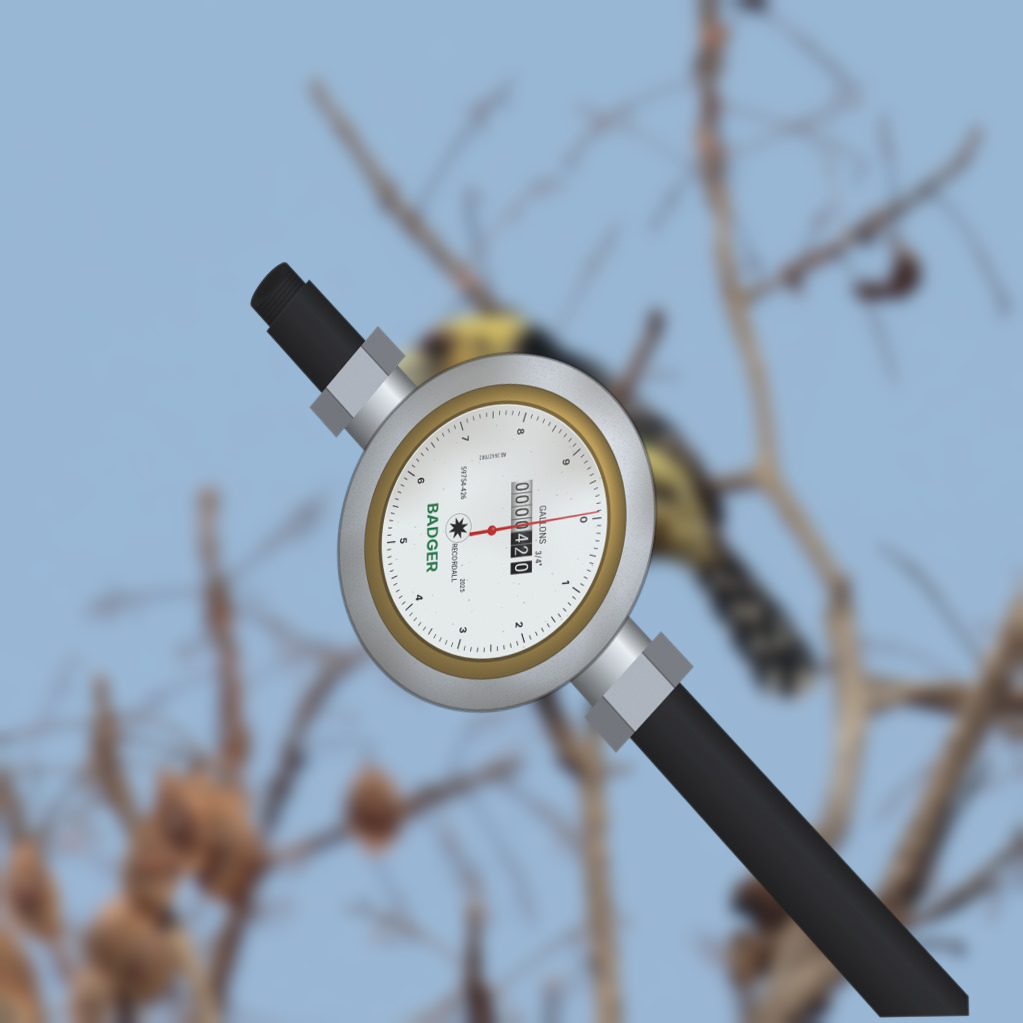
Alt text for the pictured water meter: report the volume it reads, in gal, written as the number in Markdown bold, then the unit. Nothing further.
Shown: **419.9** gal
